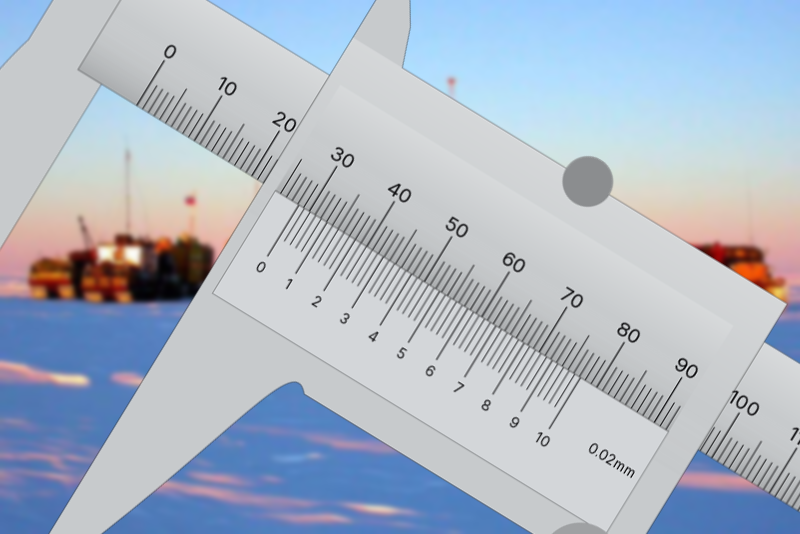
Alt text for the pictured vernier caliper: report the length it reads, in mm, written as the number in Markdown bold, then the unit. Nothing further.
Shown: **28.2** mm
